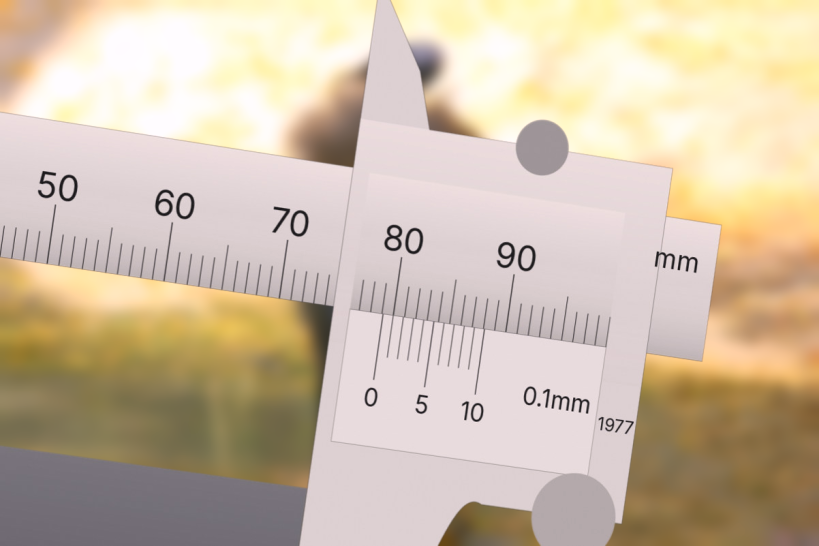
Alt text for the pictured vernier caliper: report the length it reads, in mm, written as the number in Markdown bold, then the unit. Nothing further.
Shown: **79.1** mm
